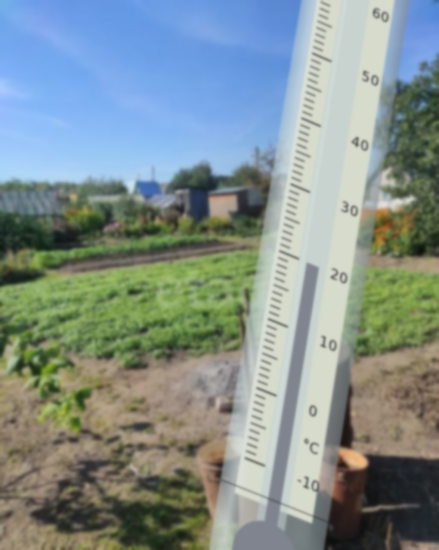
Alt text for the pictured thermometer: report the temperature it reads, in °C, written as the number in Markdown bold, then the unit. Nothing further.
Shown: **20** °C
